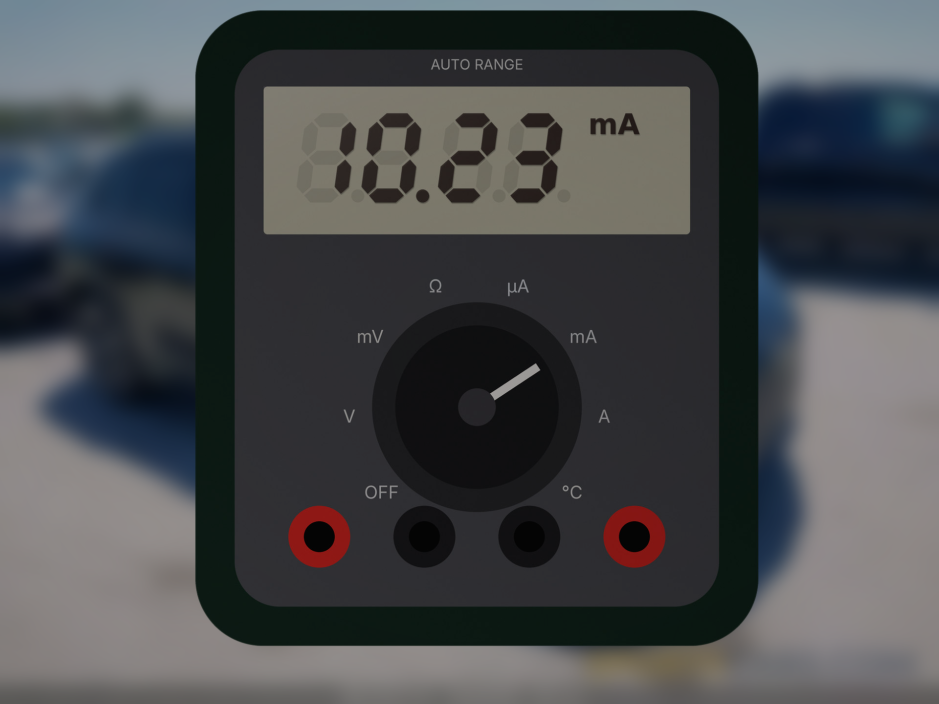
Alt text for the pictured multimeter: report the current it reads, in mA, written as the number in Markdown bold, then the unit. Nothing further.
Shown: **10.23** mA
